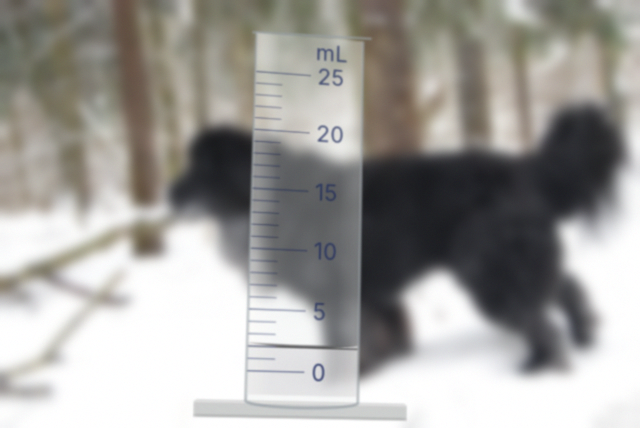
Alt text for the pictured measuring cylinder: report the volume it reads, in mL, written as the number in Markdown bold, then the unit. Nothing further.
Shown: **2** mL
